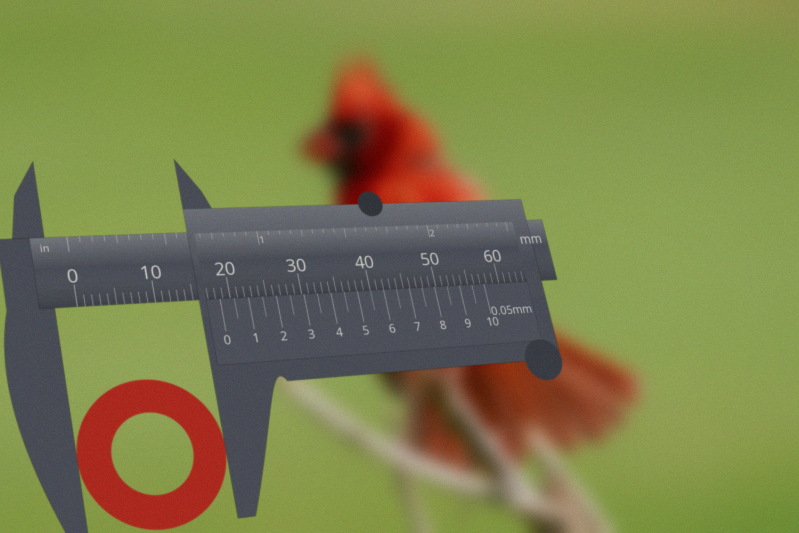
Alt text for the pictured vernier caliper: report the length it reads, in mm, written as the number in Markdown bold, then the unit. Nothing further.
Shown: **18.6** mm
